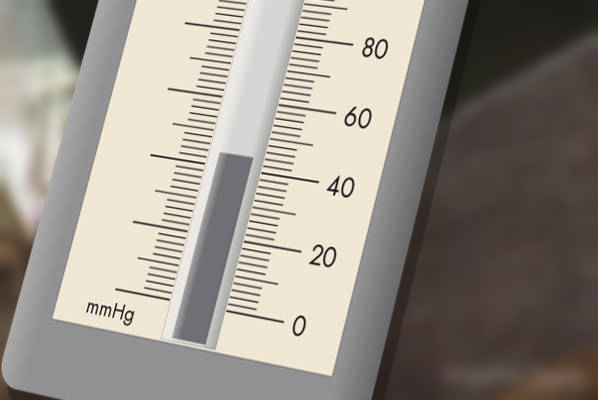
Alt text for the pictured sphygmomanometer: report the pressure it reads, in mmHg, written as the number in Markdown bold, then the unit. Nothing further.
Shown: **44** mmHg
